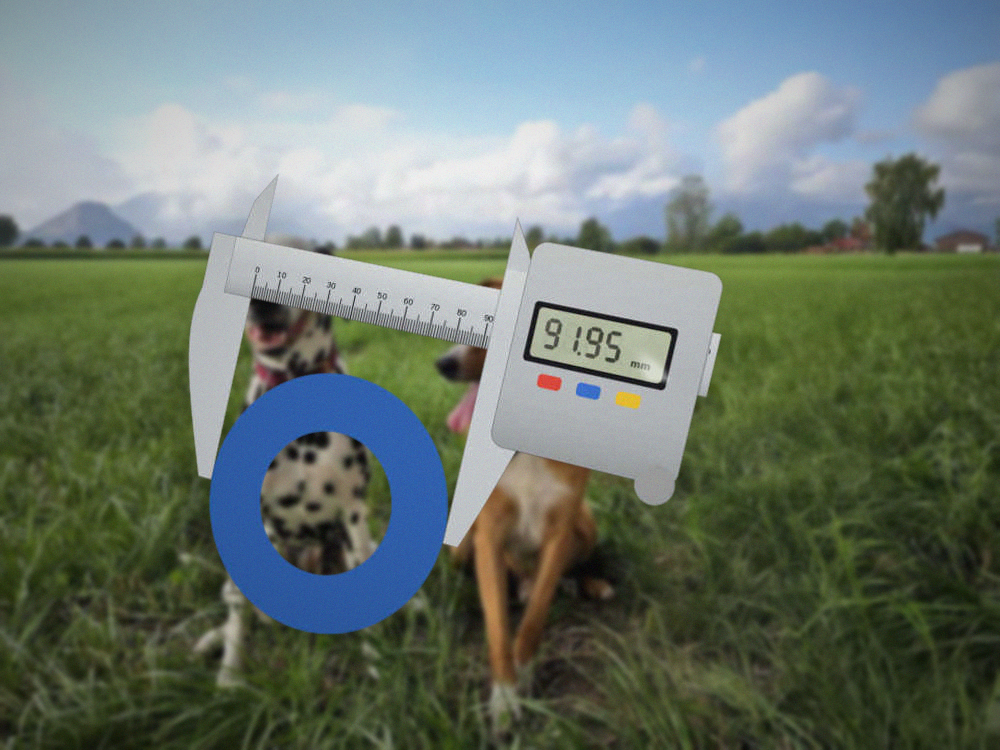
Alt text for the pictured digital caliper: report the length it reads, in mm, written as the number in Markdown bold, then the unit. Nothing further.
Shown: **91.95** mm
